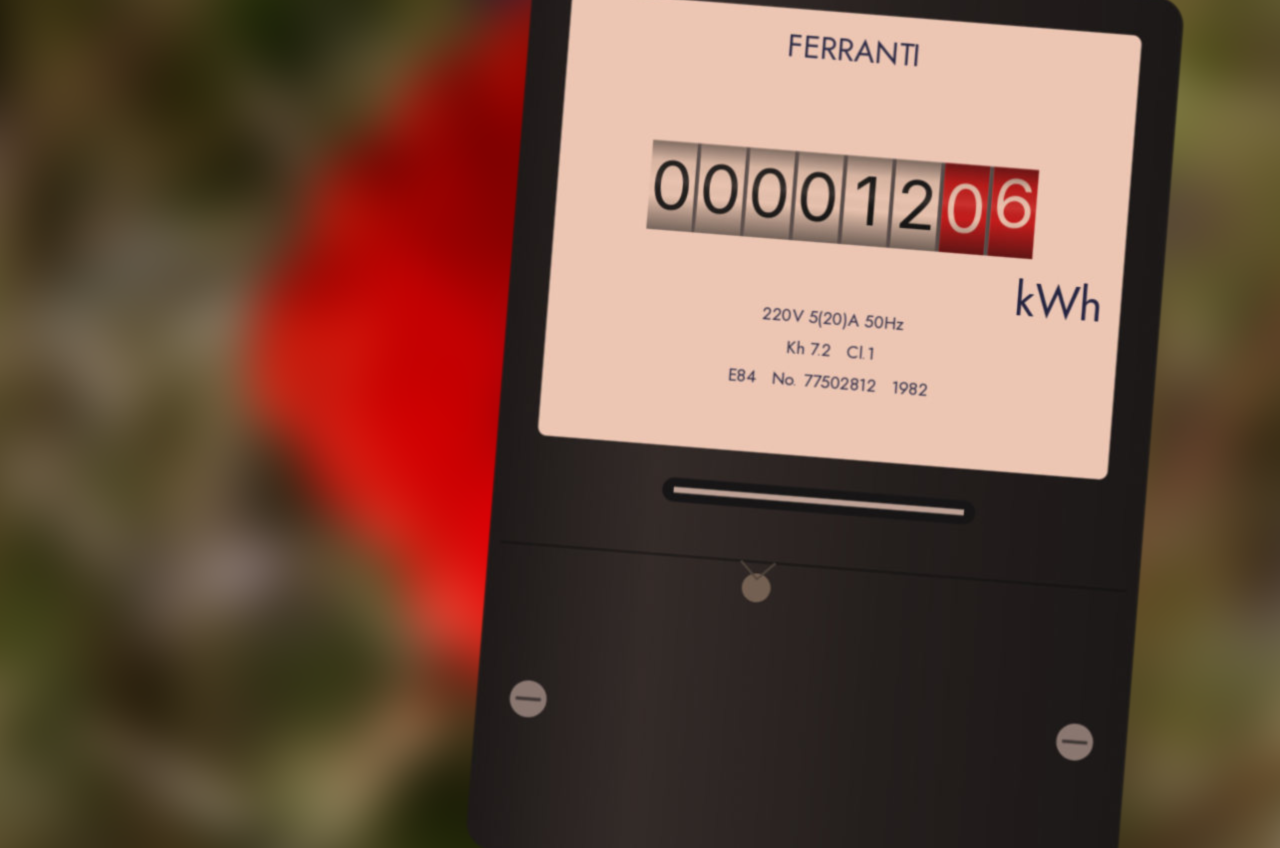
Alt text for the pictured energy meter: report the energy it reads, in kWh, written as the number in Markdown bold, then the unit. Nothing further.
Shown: **12.06** kWh
